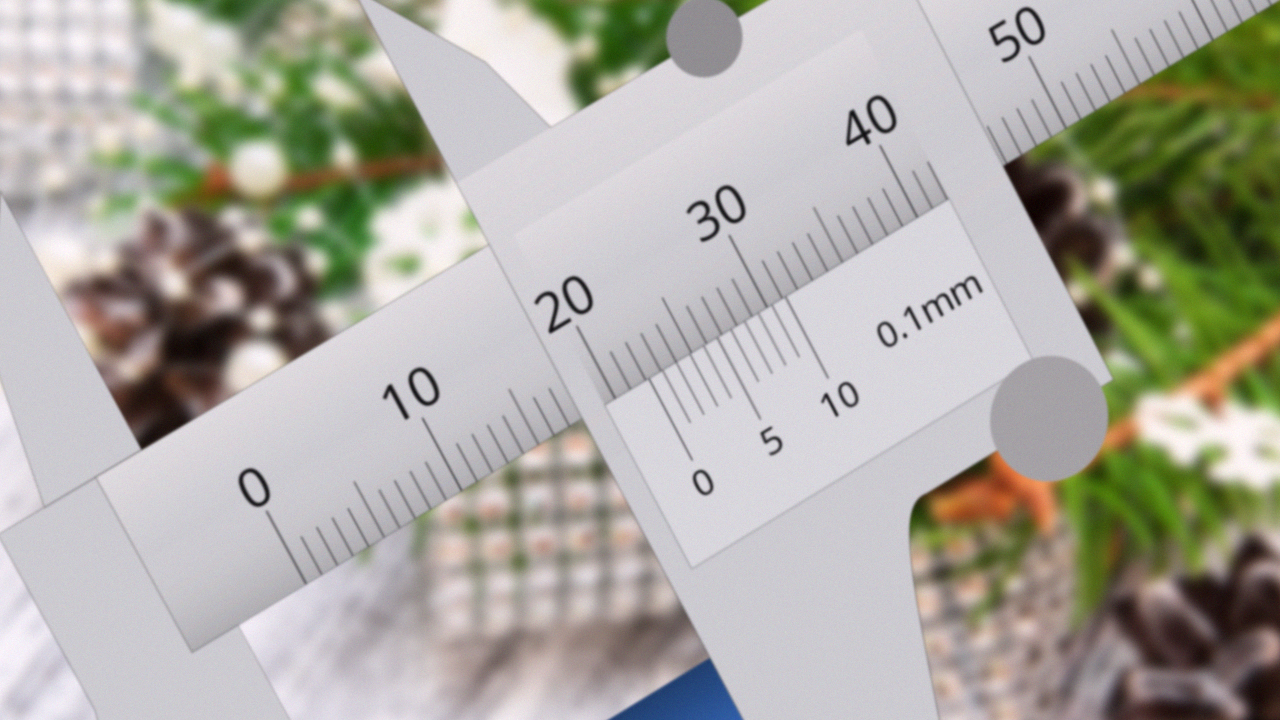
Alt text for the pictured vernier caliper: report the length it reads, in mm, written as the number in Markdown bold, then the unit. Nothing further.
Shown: **22.2** mm
